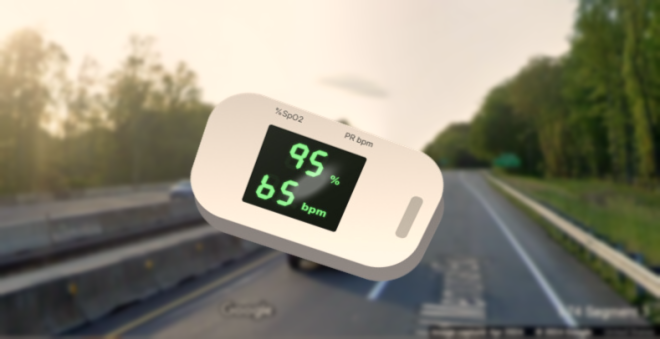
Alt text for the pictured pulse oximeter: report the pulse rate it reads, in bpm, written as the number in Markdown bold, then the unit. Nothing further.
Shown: **65** bpm
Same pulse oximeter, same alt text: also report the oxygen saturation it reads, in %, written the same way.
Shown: **95** %
